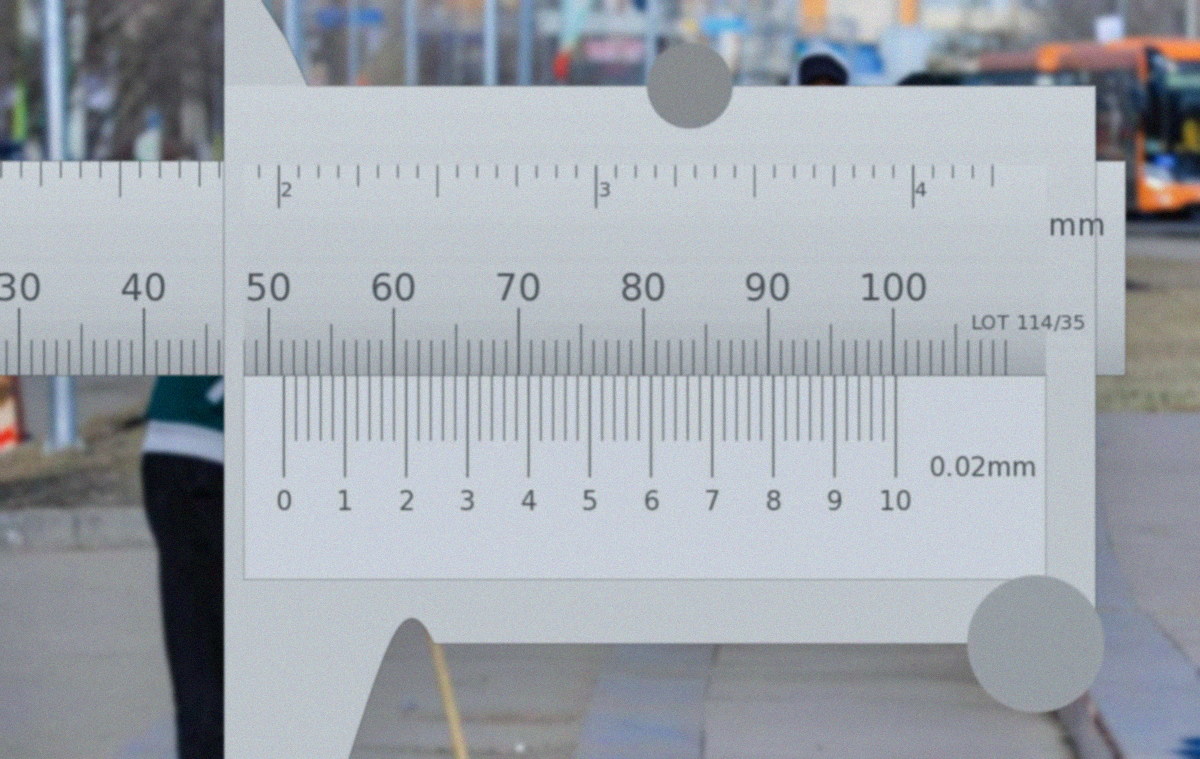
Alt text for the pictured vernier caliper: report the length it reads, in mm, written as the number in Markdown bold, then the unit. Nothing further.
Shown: **51.2** mm
